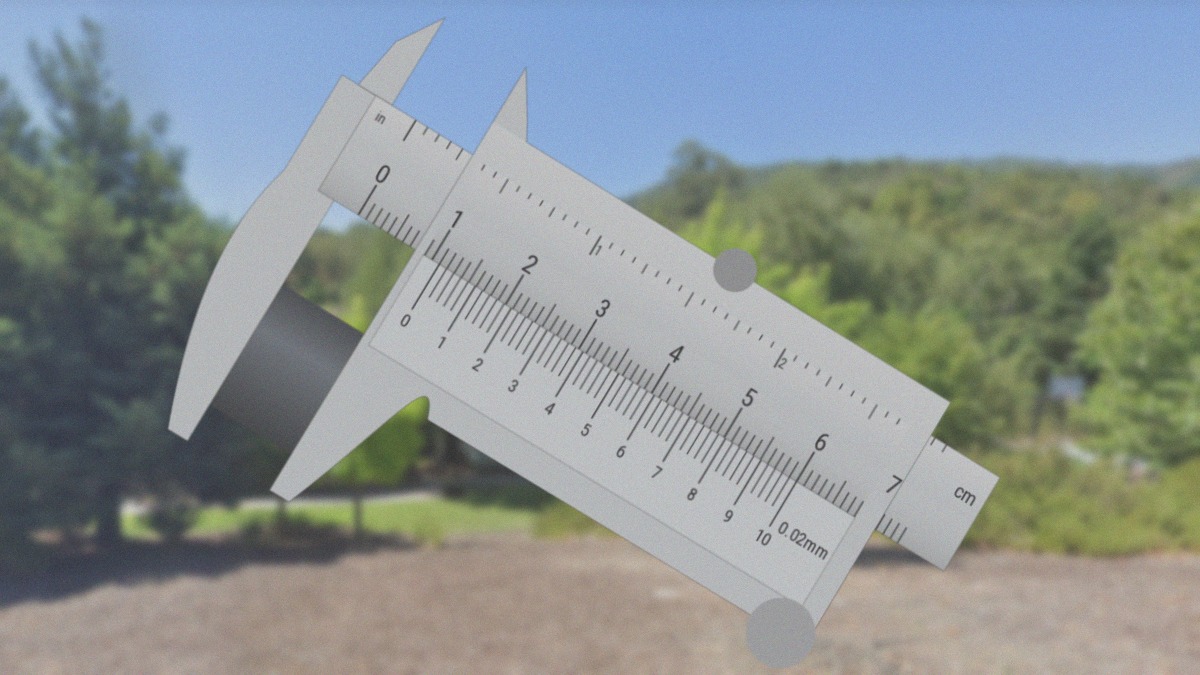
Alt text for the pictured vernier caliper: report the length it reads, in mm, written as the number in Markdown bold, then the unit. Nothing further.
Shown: **11.0** mm
